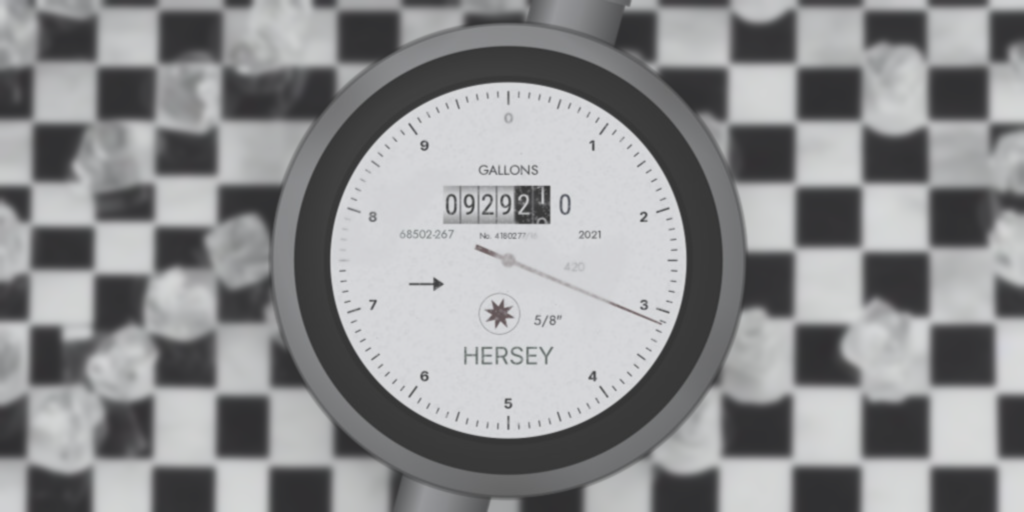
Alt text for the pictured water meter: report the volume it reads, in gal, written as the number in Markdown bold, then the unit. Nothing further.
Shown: **929213.1** gal
